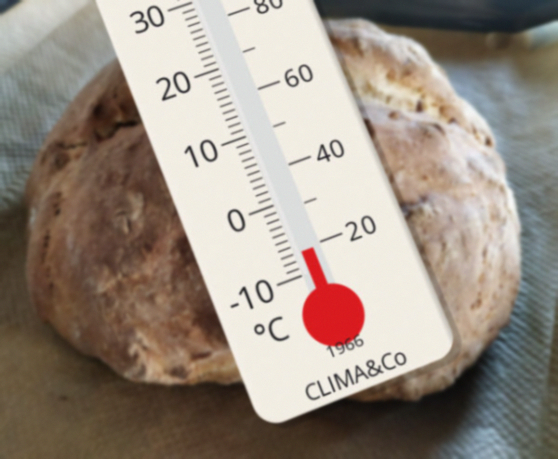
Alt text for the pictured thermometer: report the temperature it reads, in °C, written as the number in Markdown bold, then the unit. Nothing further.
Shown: **-7** °C
